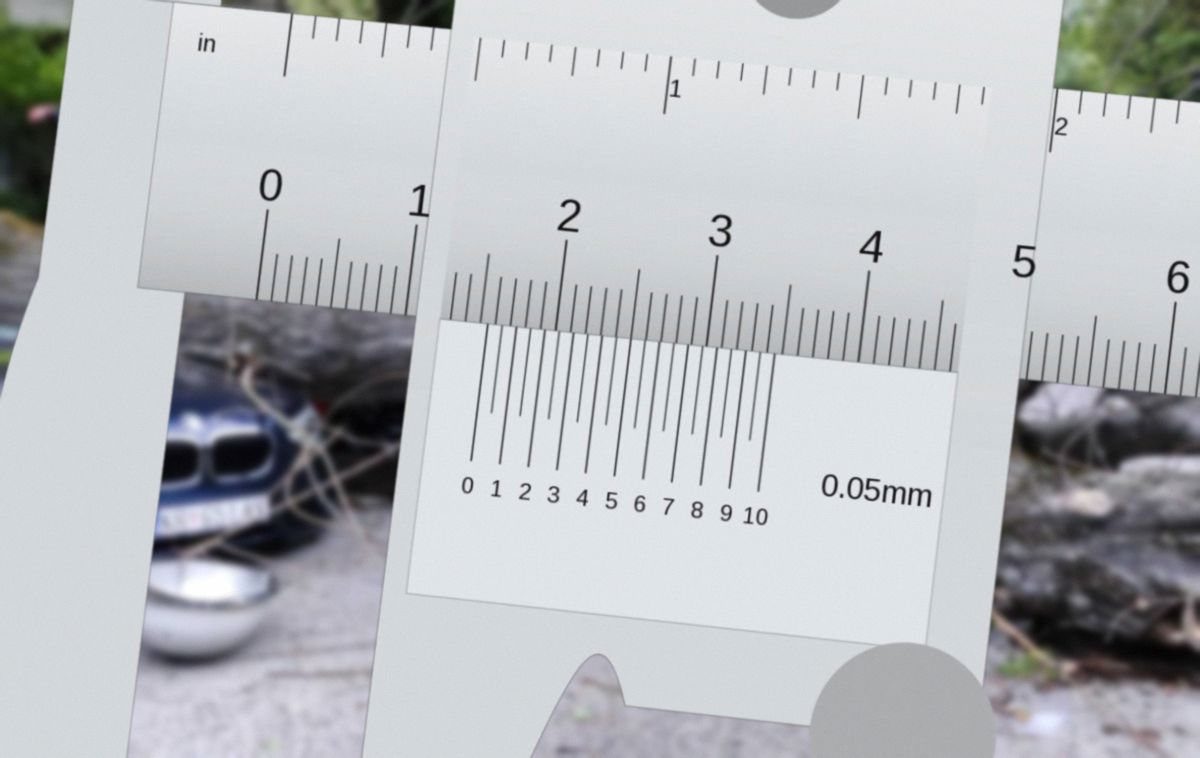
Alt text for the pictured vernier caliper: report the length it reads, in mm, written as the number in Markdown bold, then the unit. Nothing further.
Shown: **15.5** mm
